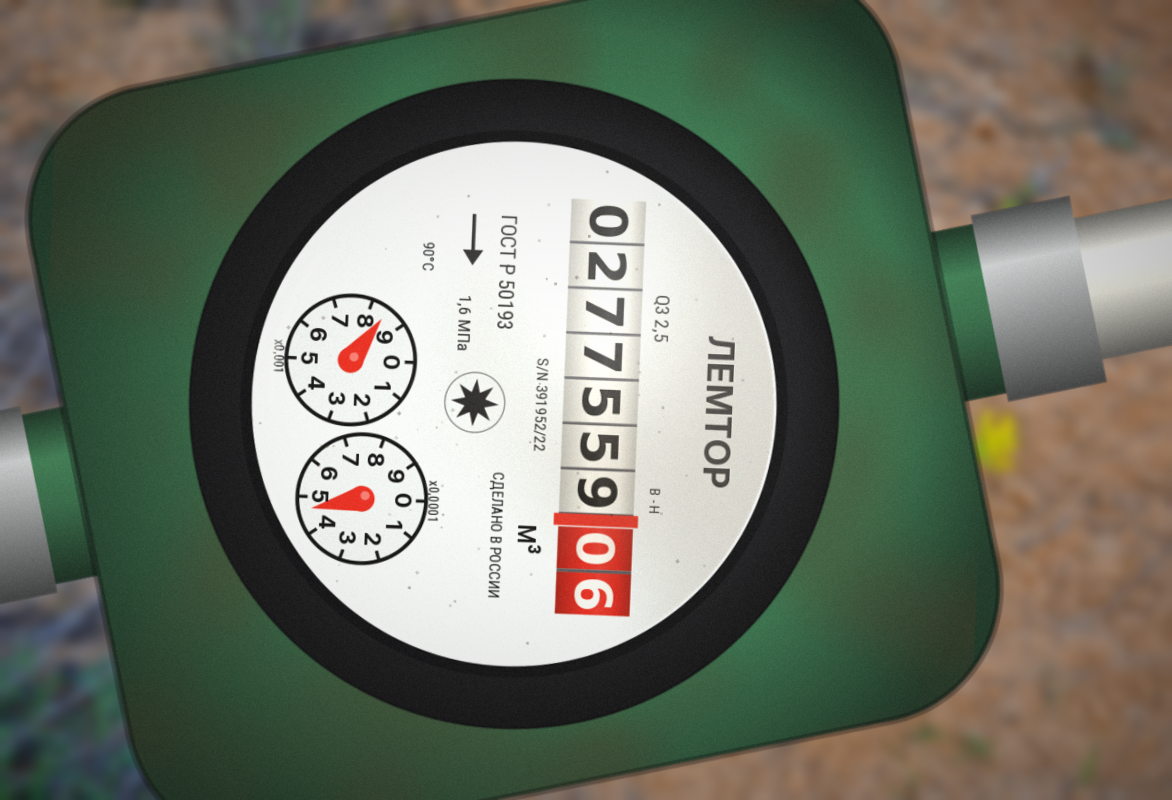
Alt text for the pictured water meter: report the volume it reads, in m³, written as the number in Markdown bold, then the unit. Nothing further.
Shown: **277559.0684** m³
